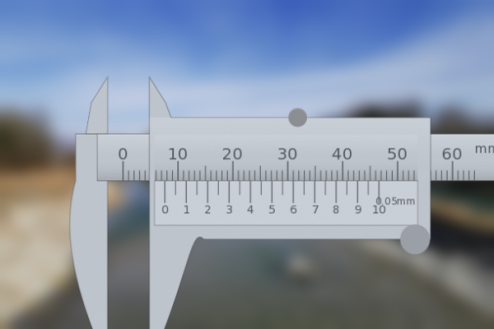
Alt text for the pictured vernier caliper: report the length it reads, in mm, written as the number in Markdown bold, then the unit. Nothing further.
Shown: **7.6** mm
